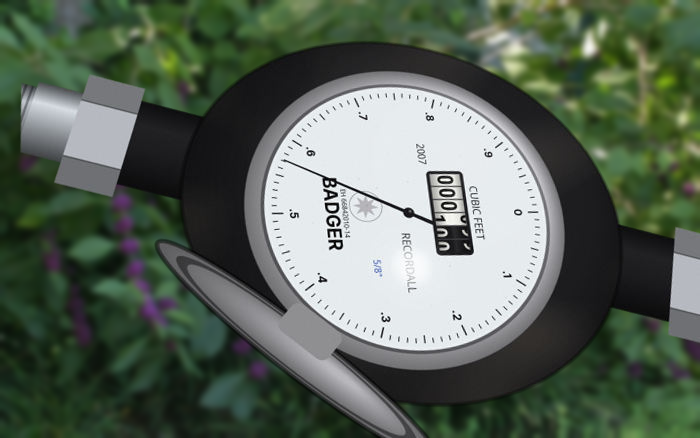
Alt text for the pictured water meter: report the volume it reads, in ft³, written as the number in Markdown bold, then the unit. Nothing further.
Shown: **99.57** ft³
